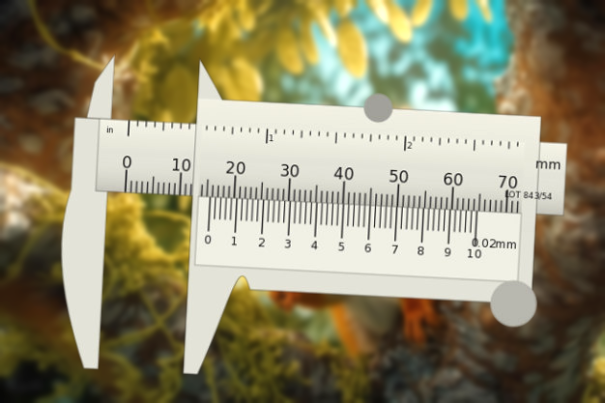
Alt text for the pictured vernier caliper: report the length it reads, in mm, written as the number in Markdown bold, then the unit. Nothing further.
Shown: **15.6** mm
